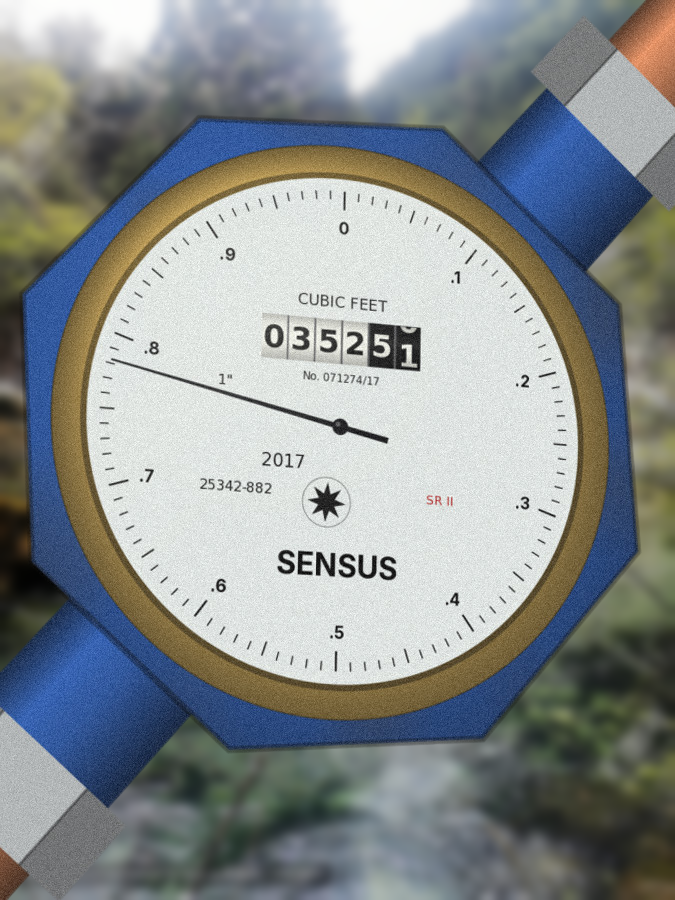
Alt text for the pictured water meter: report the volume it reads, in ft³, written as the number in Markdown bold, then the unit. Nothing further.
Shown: **35250.78** ft³
